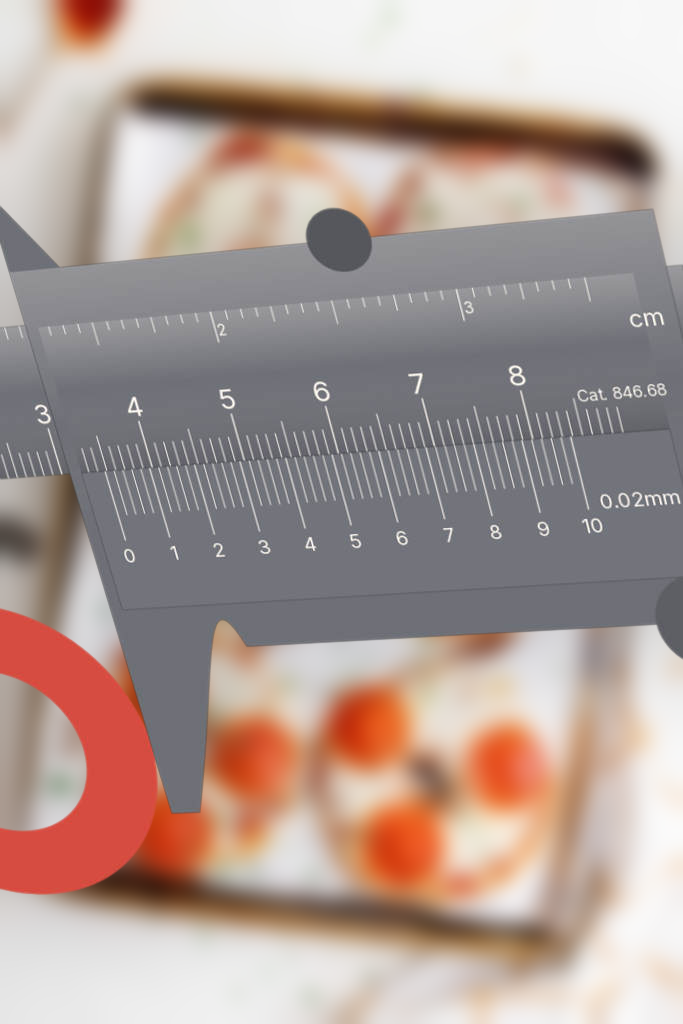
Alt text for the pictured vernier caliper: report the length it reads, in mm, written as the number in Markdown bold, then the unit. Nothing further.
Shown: **34.8** mm
